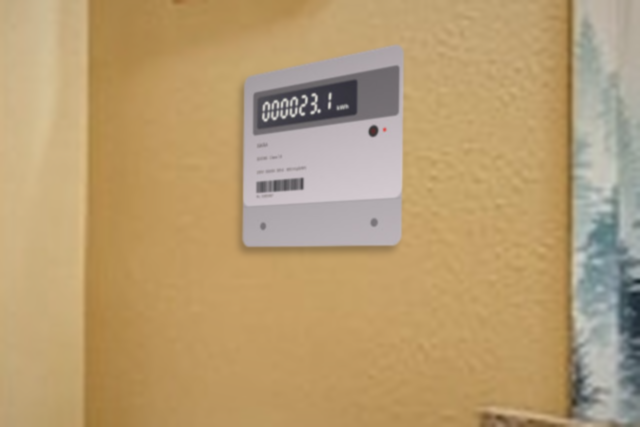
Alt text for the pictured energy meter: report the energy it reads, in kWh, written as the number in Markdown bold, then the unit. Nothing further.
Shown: **23.1** kWh
